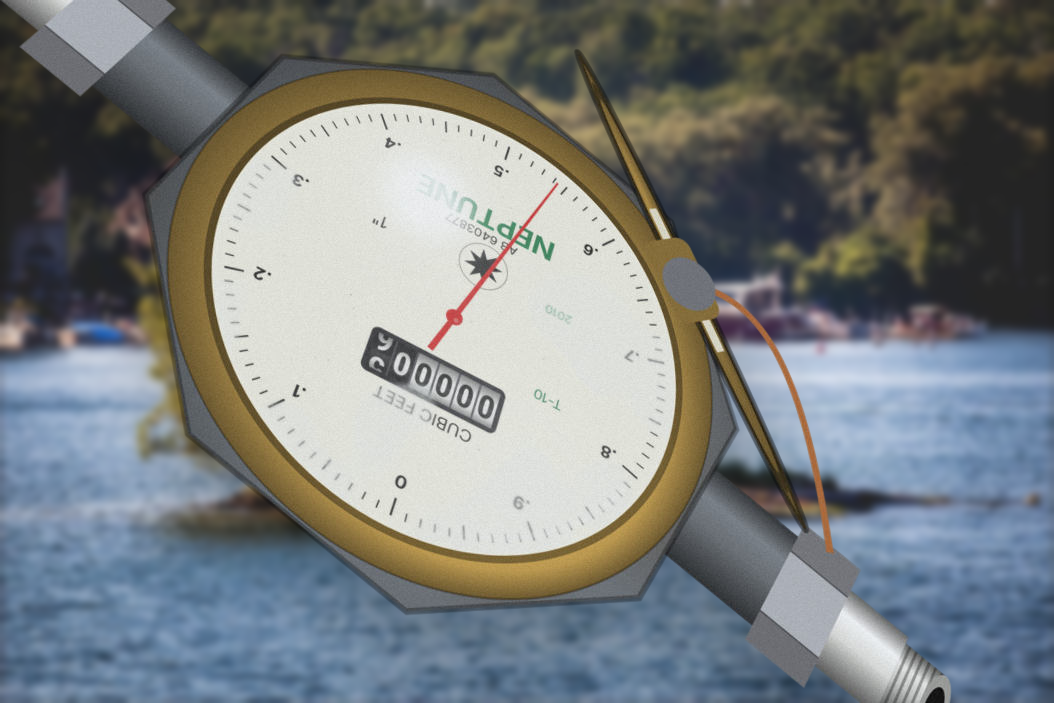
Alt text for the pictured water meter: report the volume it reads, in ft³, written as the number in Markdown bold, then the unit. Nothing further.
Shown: **5.54** ft³
